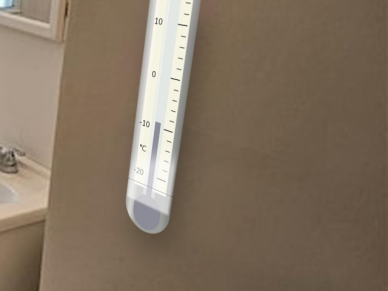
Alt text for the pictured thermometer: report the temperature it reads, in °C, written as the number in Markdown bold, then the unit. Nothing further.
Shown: **-9** °C
